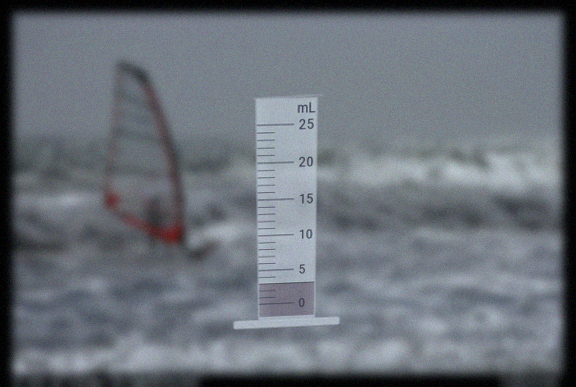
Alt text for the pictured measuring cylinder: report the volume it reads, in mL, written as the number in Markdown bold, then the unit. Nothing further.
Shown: **3** mL
